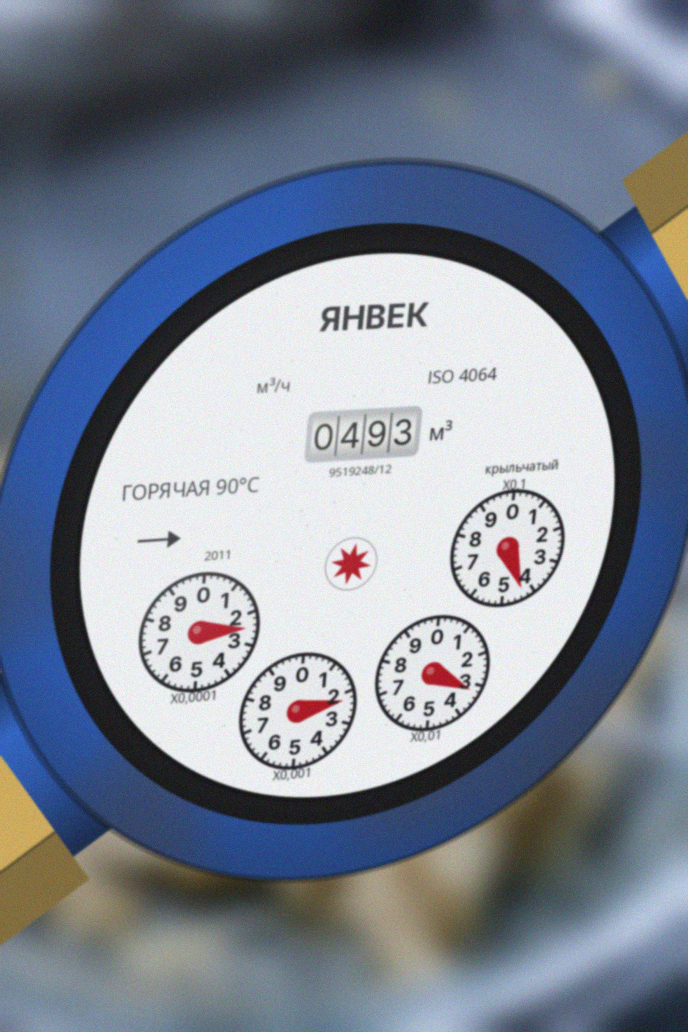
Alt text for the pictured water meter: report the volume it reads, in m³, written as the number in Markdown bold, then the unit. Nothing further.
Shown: **493.4322** m³
